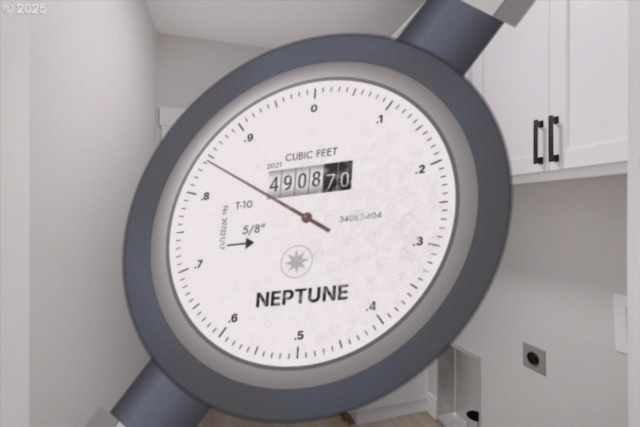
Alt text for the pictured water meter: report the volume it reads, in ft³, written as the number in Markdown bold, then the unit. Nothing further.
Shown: **490869.84** ft³
